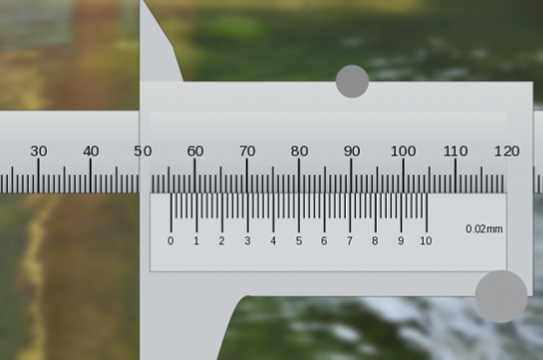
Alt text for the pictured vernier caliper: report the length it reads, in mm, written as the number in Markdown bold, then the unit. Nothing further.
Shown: **55.5** mm
